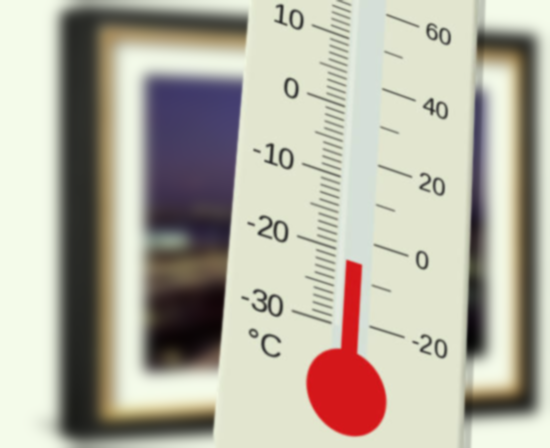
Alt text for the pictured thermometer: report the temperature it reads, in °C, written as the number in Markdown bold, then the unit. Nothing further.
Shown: **-21** °C
